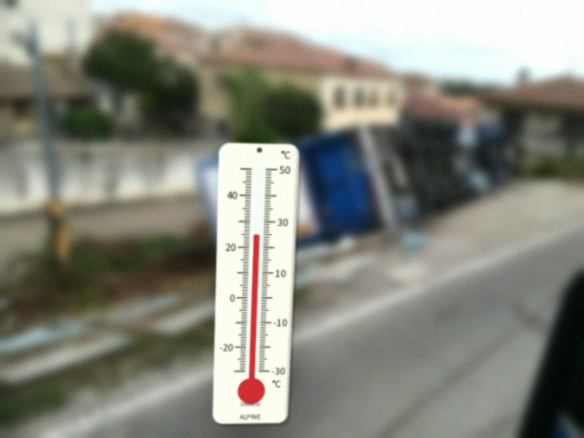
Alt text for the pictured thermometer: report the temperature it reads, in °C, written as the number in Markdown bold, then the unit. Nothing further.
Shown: **25** °C
